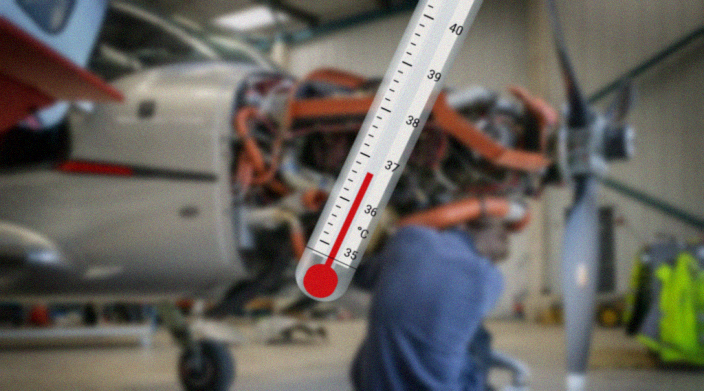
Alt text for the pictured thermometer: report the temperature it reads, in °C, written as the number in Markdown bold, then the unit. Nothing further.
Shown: **36.7** °C
